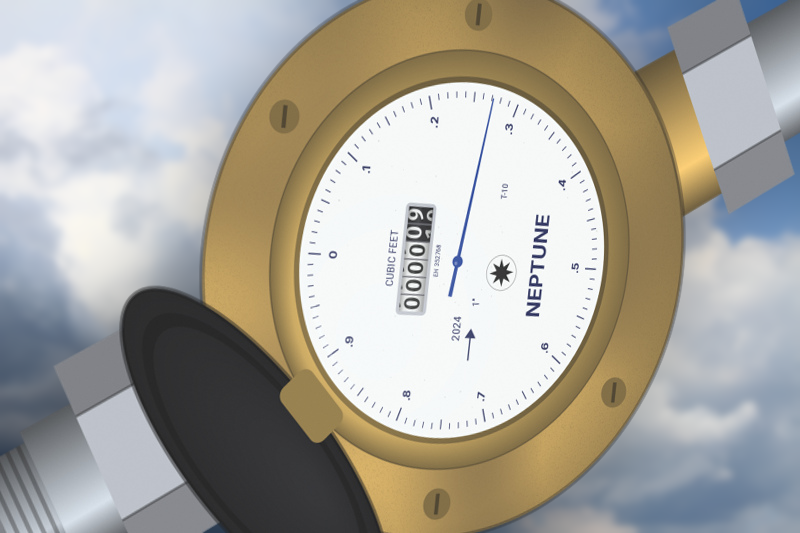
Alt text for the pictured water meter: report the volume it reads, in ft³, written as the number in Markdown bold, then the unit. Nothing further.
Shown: **9.27** ft³
